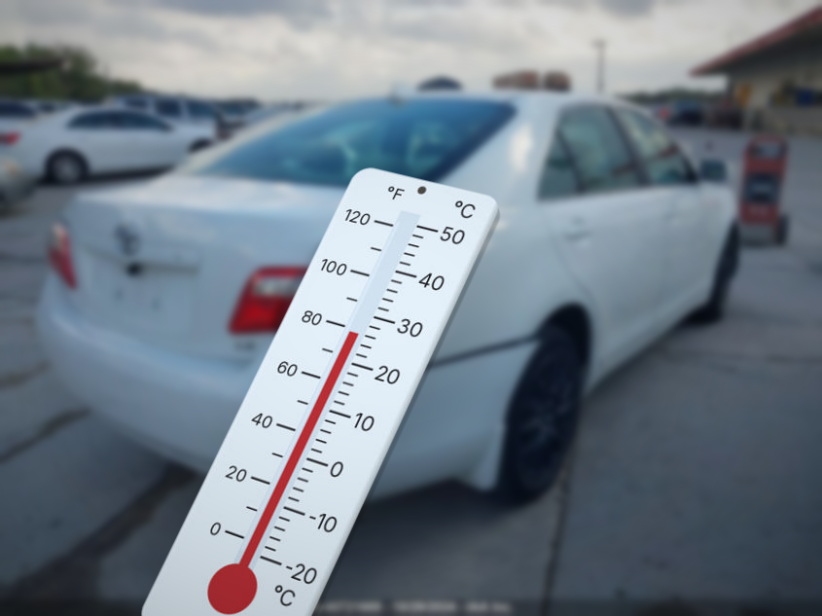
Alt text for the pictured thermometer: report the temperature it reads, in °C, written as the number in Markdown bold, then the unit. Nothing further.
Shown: **26** °C
